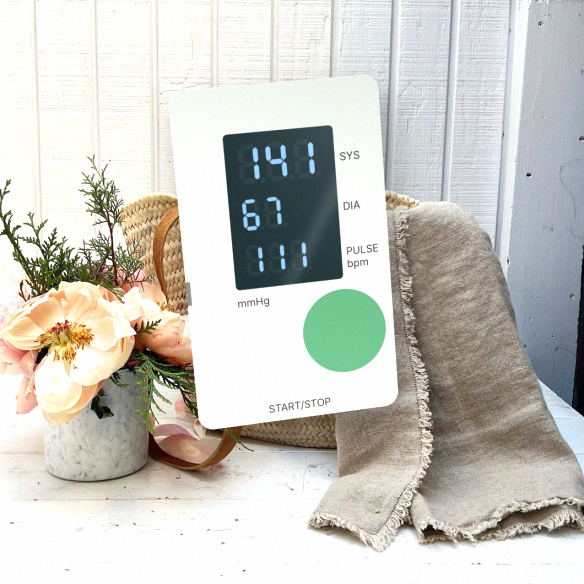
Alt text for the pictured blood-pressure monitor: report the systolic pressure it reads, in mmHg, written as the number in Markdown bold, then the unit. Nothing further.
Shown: **141** mmHg
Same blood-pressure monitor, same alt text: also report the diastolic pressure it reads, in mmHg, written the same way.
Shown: **67** mmHg
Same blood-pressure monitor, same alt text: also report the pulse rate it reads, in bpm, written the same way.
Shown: **111** bpm
